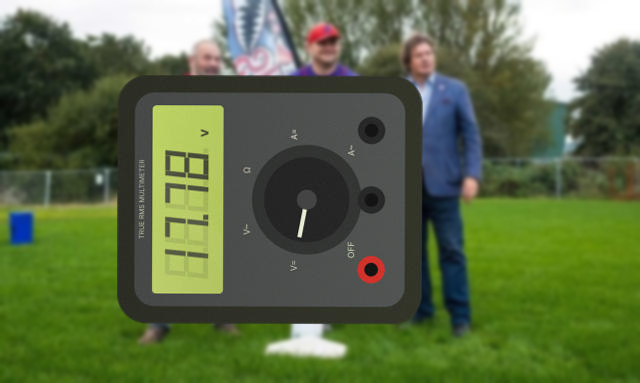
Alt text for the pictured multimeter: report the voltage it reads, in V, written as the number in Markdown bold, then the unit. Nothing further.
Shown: **17.78** V
